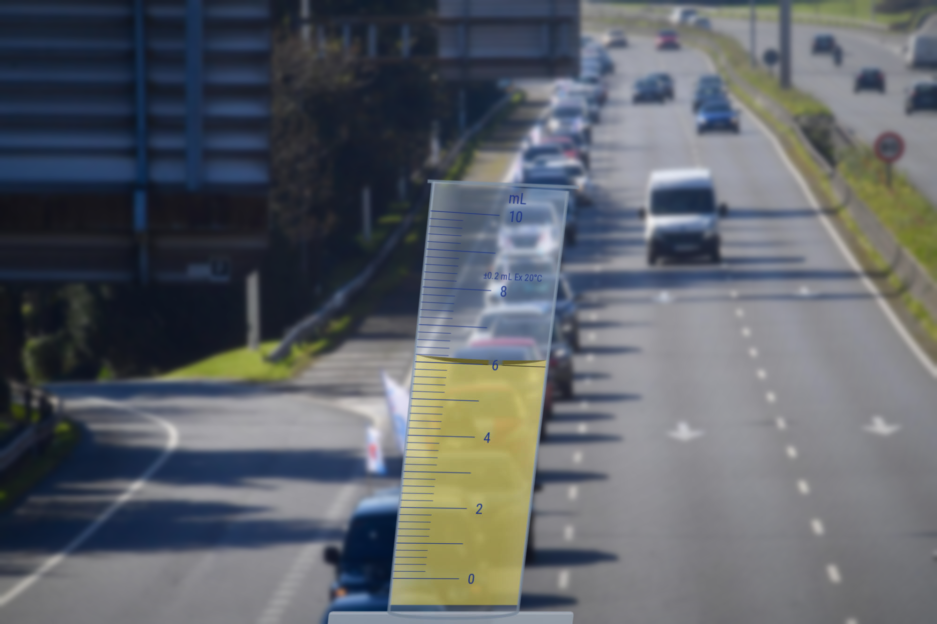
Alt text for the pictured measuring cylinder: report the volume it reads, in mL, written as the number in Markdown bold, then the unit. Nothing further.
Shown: **6** mL
